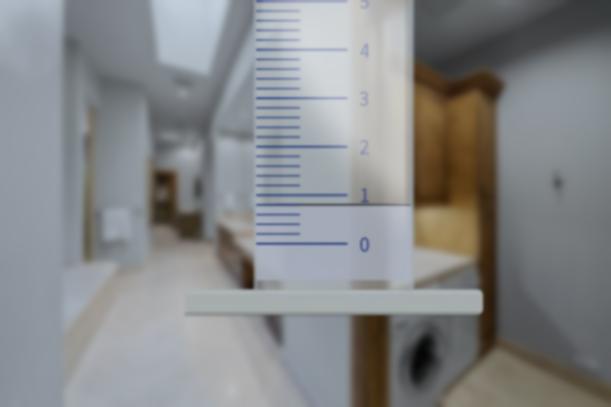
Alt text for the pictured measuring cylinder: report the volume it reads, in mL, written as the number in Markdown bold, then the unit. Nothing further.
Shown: **0.8** mL
